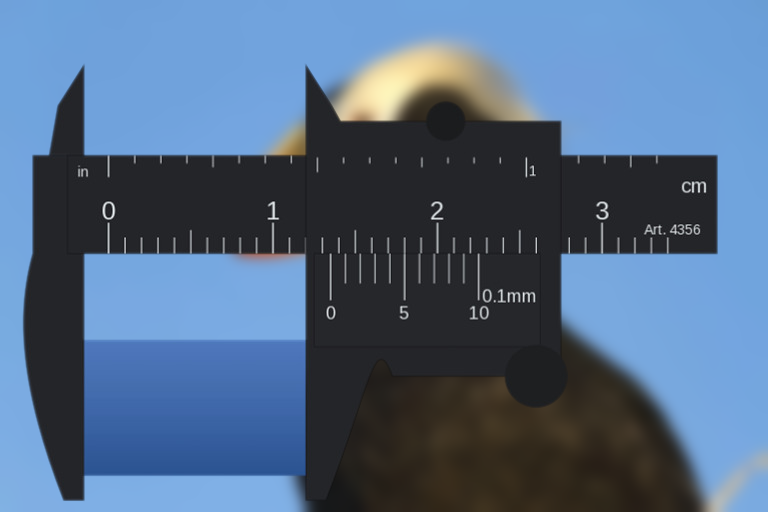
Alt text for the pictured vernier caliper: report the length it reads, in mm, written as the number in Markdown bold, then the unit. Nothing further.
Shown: **13.5** mm
